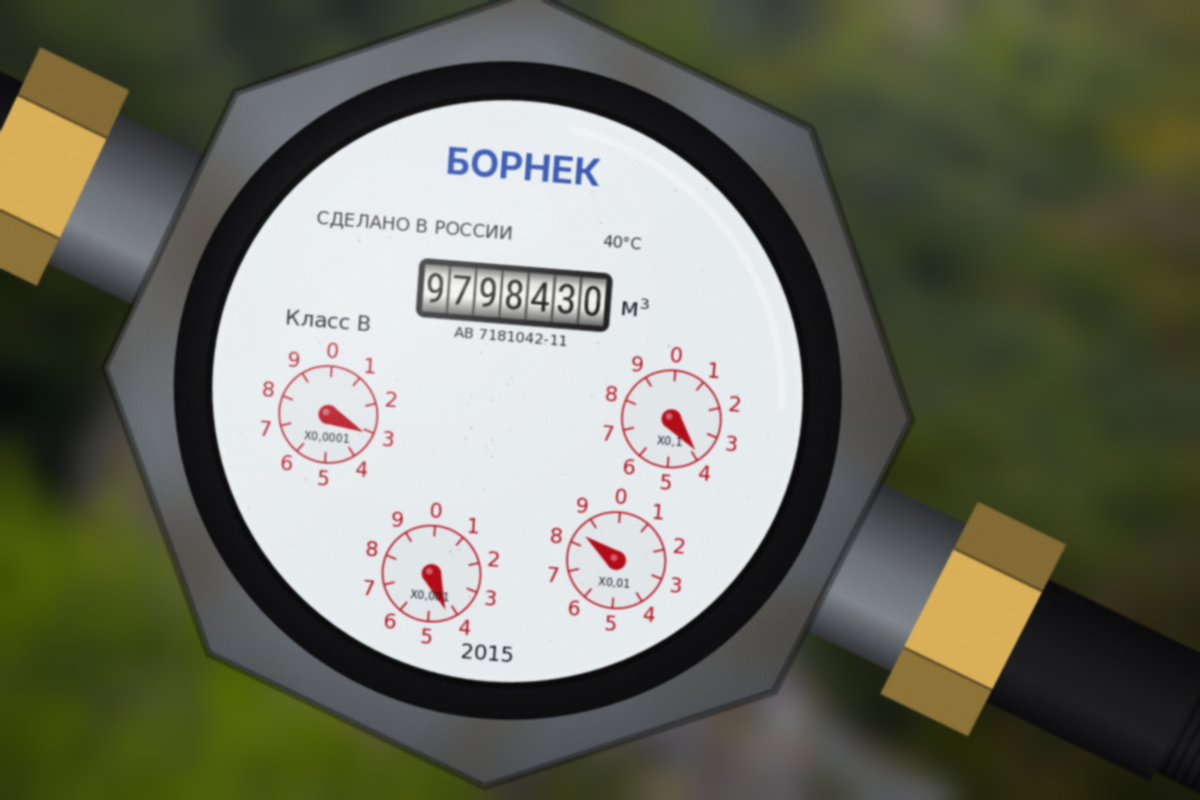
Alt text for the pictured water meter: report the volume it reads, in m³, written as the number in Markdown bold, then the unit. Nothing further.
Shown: **9798430.3843** m³
